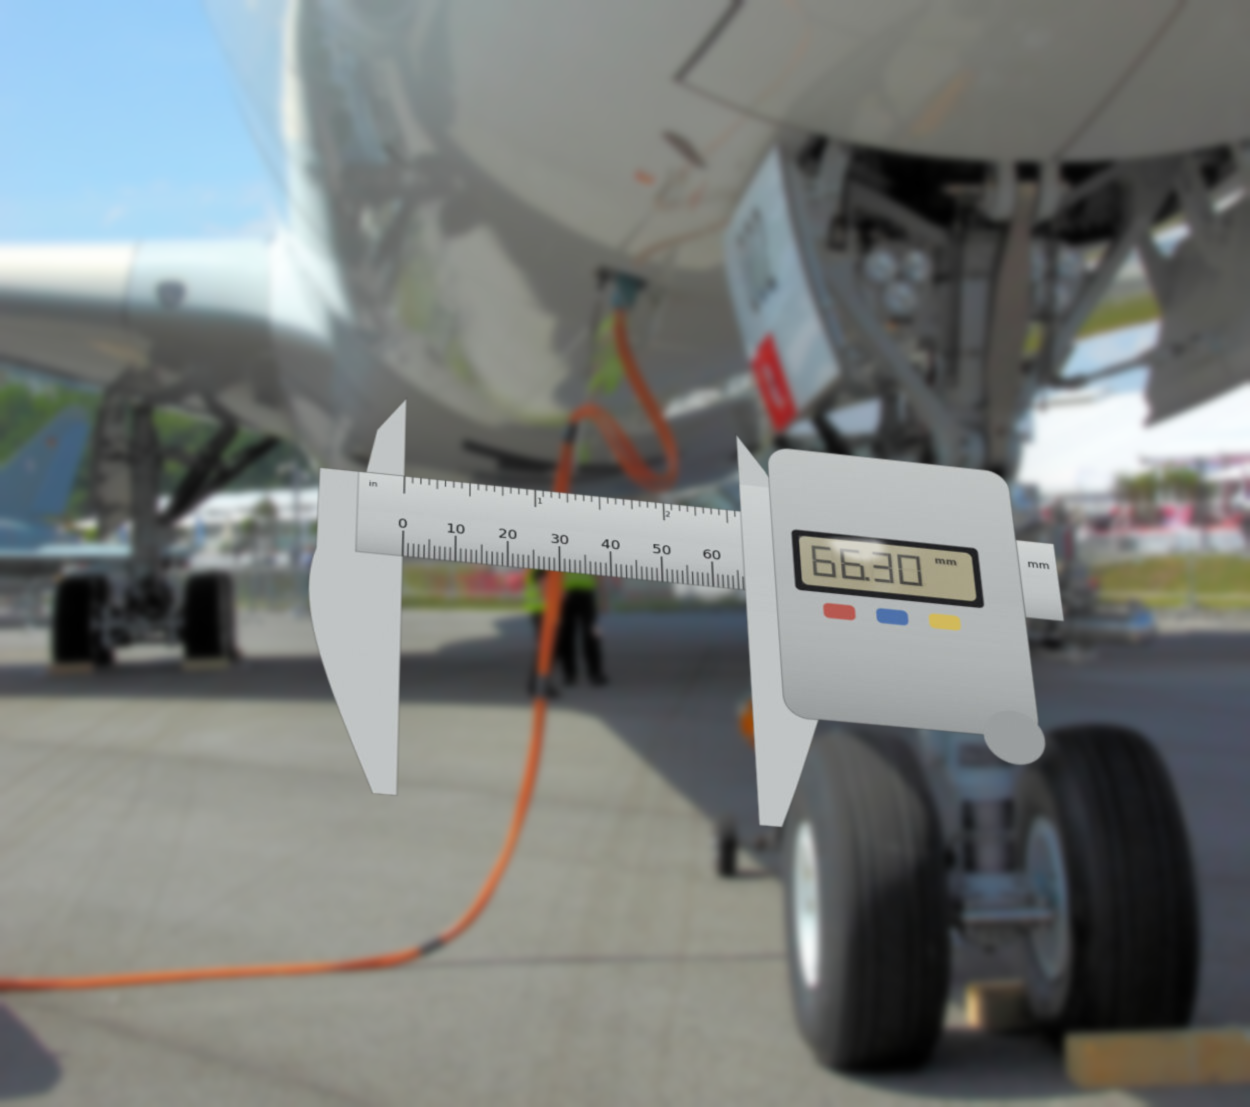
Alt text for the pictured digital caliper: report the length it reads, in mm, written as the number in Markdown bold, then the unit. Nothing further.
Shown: **66.30** mm
